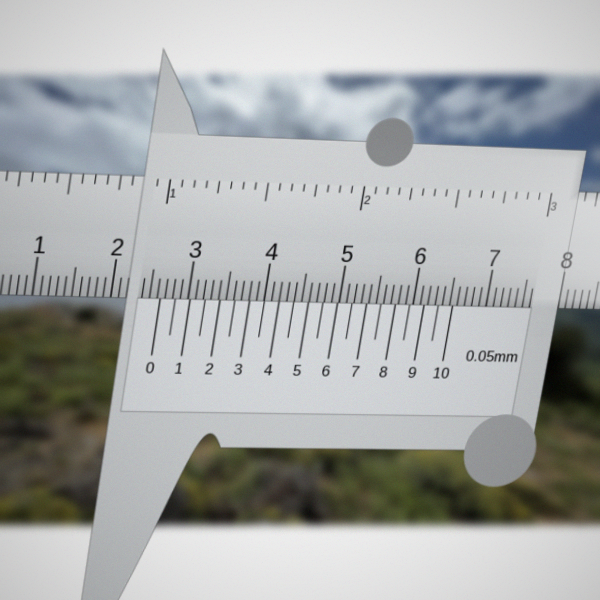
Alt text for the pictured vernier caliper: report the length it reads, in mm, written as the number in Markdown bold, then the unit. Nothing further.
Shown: **26.4** mm
